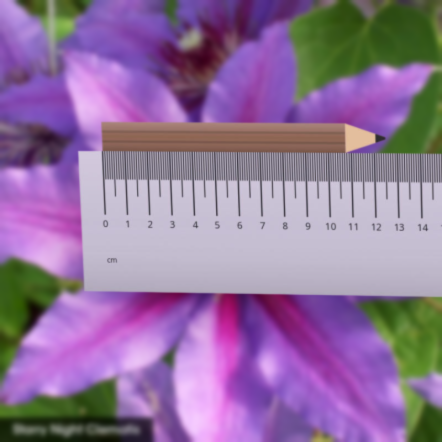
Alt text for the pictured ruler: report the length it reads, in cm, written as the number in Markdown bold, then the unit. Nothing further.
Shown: **12.5** cm
